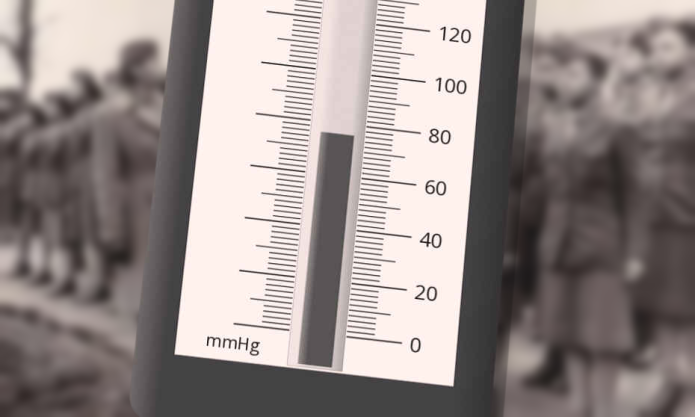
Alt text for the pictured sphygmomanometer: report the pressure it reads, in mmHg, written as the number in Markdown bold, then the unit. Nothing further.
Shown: **76** mmHg
